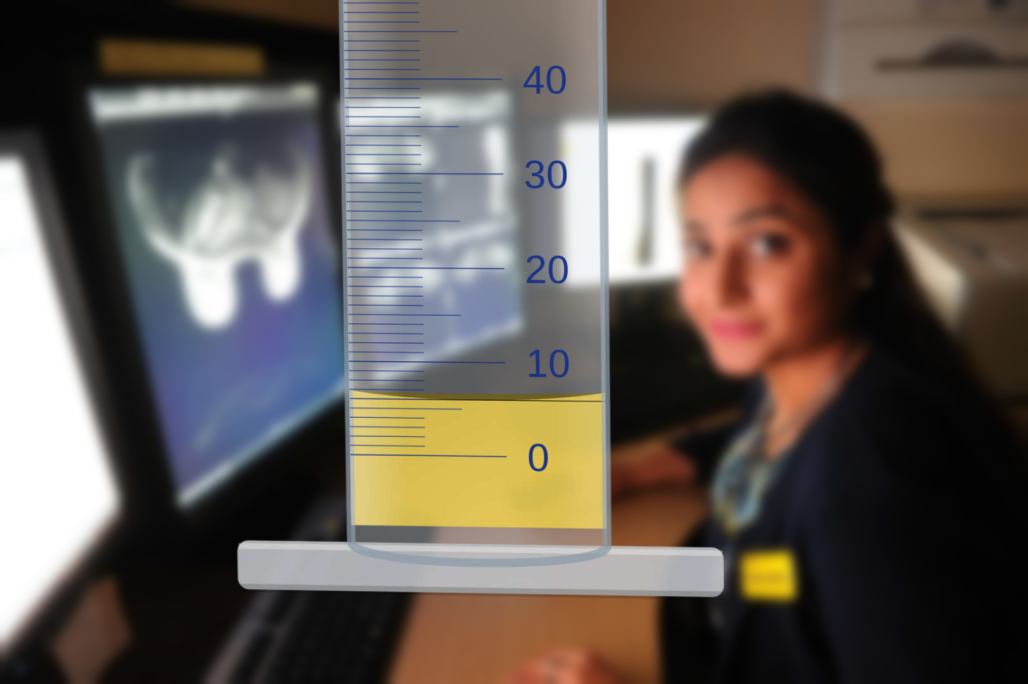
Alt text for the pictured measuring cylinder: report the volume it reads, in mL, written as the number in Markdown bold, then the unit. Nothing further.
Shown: **6** mL
